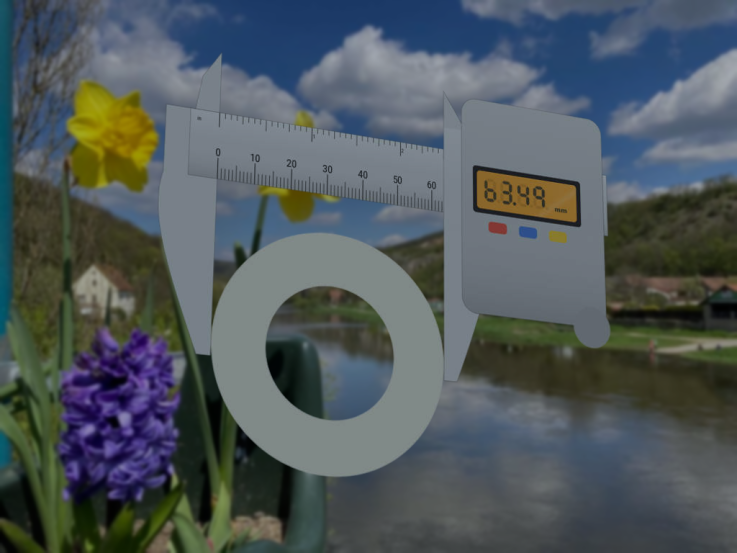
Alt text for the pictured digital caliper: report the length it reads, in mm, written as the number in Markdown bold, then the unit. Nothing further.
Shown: **63.49** mm
